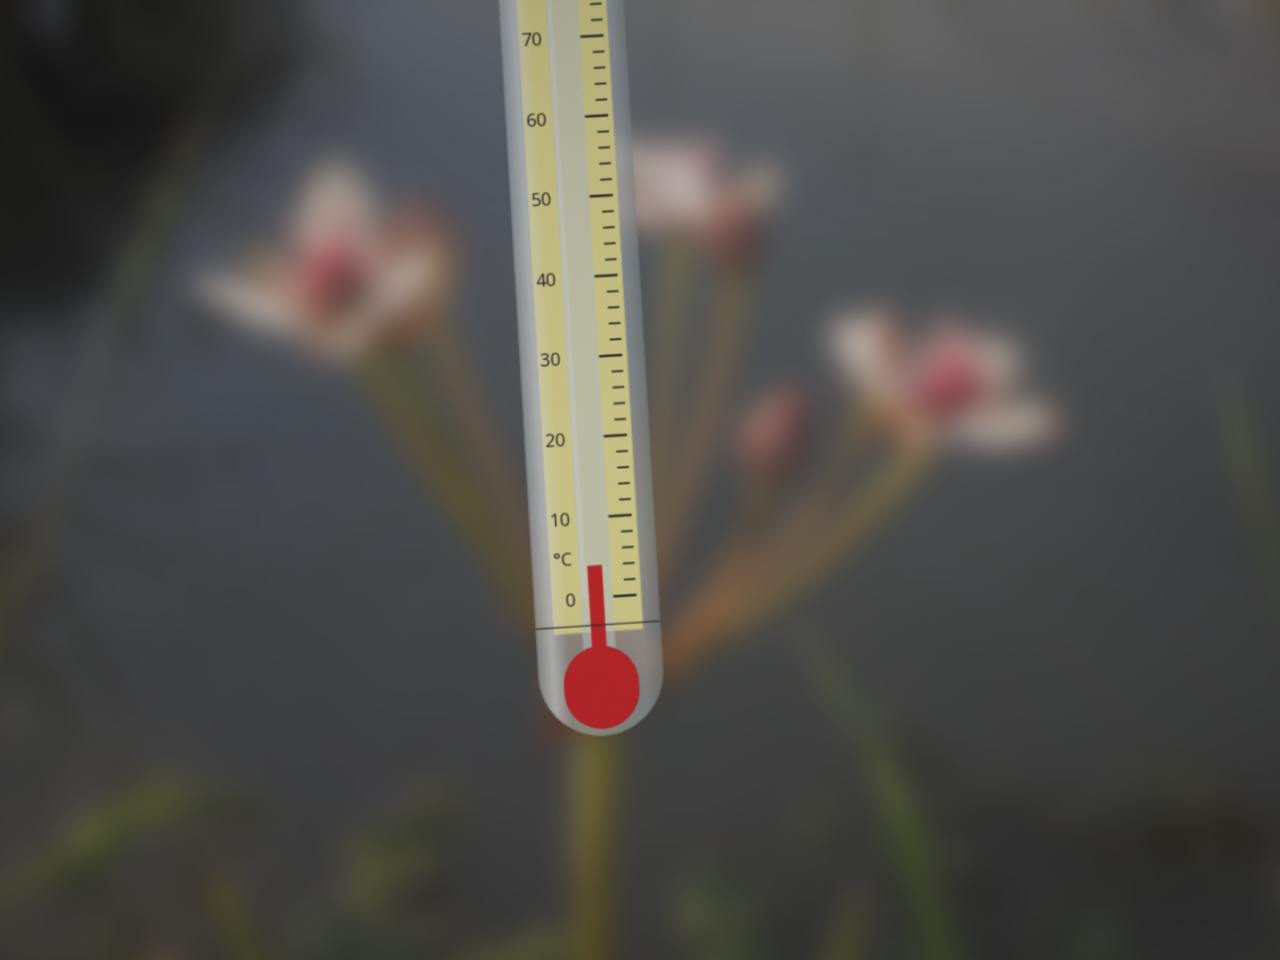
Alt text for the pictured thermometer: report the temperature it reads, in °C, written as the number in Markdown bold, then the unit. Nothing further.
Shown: **4** °C
